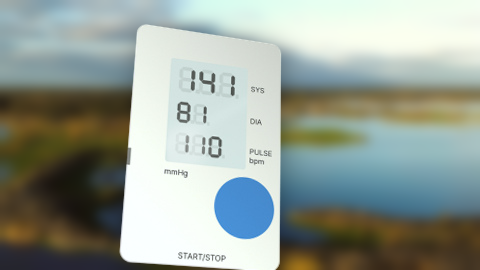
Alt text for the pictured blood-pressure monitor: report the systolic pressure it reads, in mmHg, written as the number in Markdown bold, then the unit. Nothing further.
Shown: **141** mmHg
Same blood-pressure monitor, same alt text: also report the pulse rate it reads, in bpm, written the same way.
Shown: **110** bpm
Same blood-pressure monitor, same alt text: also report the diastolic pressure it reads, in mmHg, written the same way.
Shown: **81** mmHg
